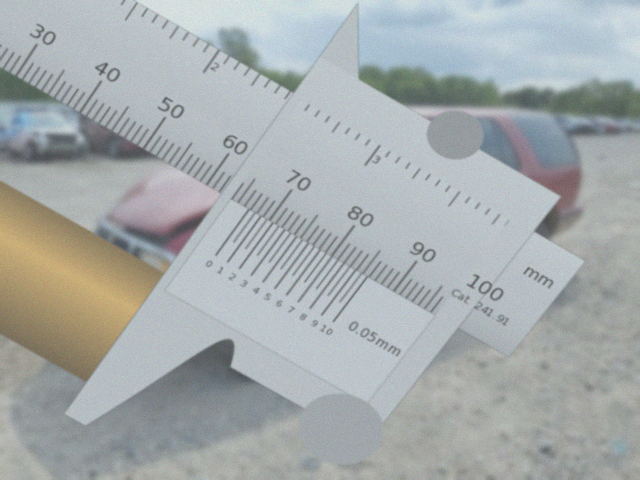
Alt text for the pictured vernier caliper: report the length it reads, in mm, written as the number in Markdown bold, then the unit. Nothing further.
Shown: **66.8** mm
